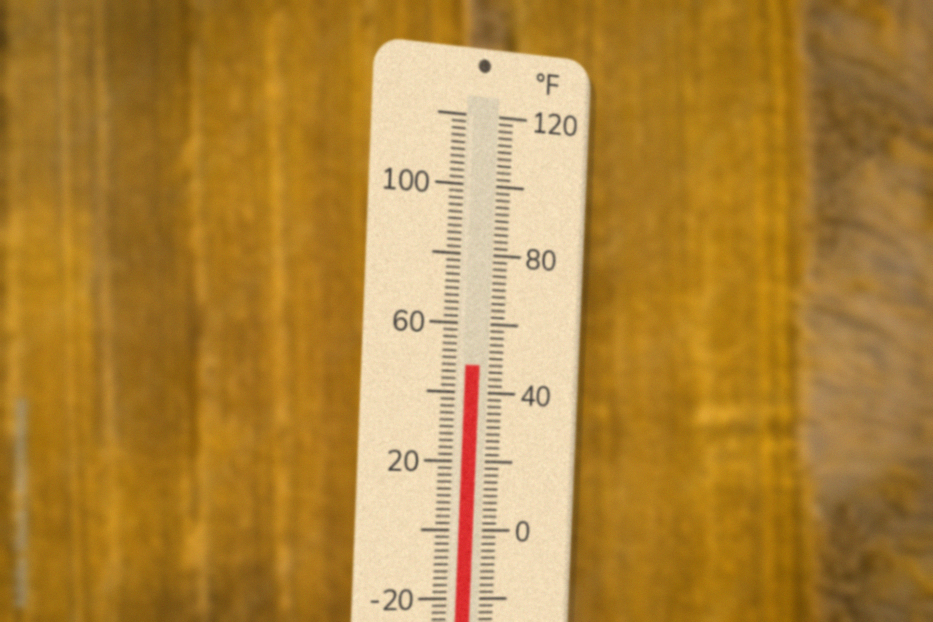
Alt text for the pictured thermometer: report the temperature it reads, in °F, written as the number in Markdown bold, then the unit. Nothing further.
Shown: **48** °F
